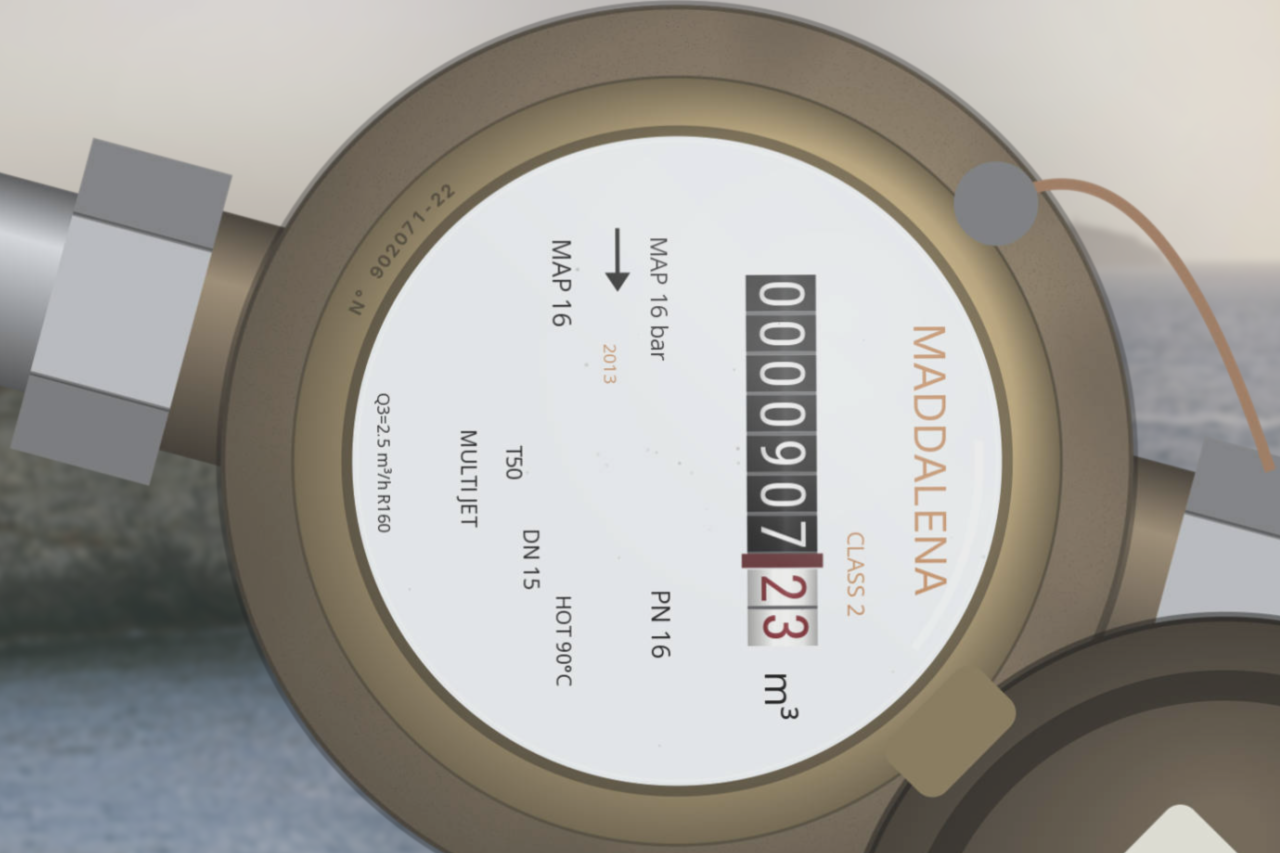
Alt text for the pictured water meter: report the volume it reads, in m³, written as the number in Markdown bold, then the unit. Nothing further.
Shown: **907.23** m³
